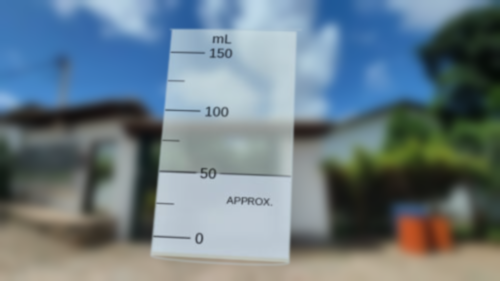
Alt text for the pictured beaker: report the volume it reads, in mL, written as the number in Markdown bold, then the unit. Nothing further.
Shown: **50** mL
